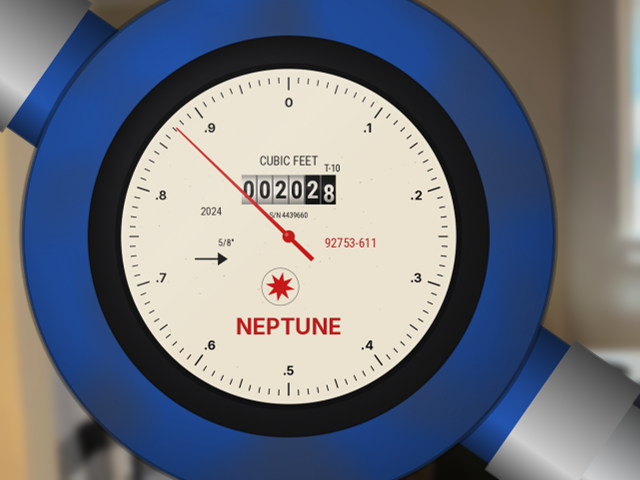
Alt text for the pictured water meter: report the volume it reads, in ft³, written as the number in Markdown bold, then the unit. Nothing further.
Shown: **2027.87** ft³
